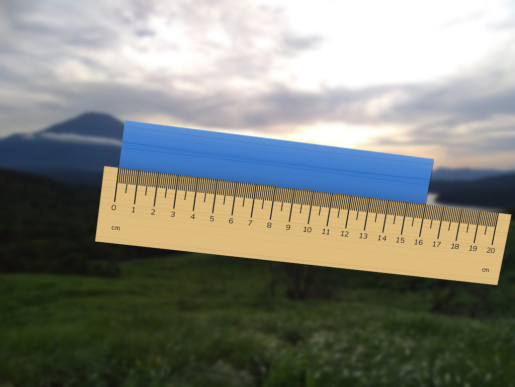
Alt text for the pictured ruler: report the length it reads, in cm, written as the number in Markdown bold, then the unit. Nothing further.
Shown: **16** cm
